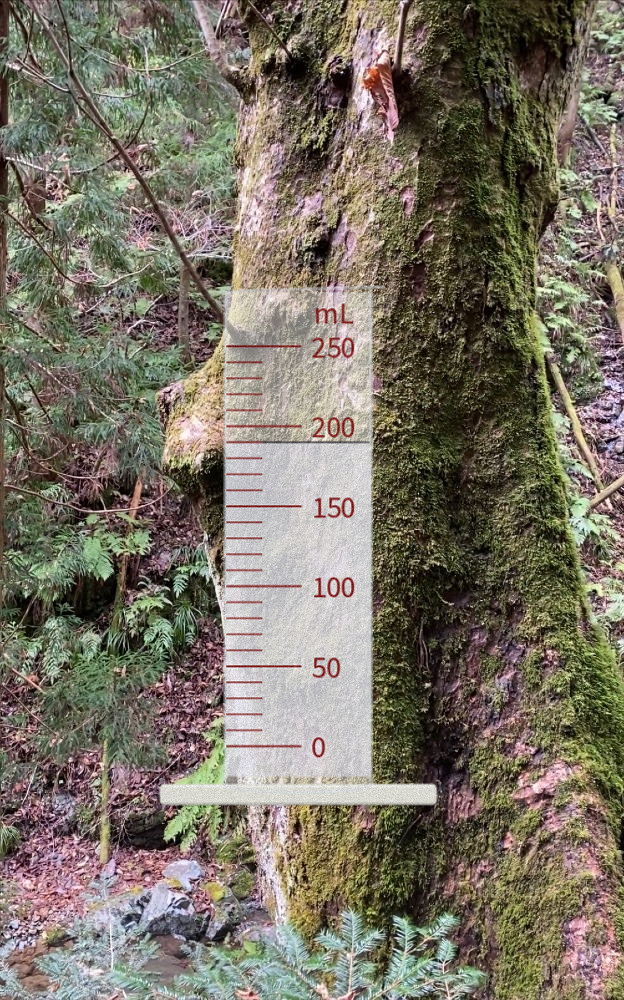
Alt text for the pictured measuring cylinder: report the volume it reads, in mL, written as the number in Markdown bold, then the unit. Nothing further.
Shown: **190** mL
